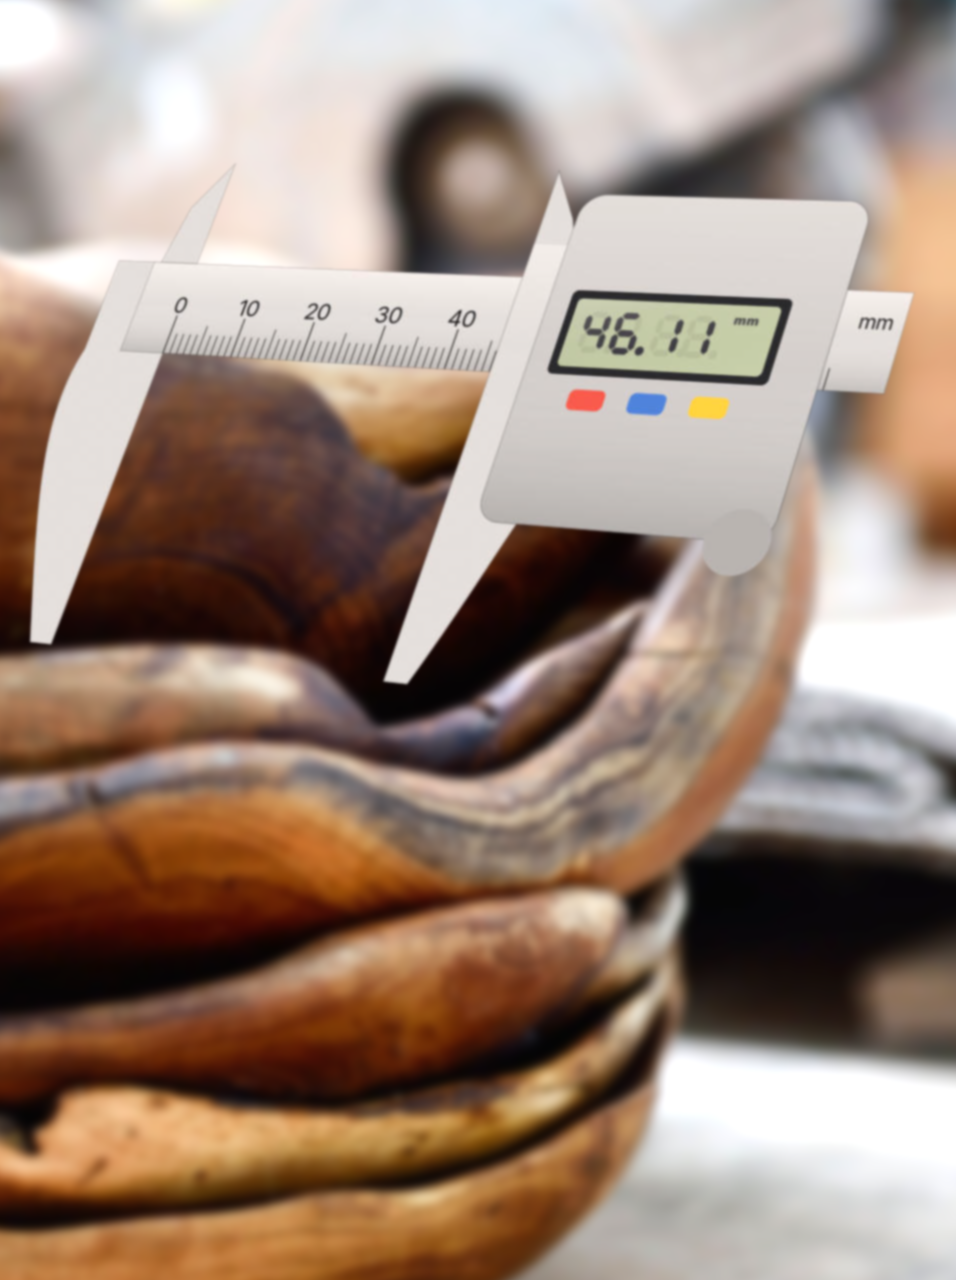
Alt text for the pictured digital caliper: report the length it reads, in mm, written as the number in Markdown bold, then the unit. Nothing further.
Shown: **46.11** mm
